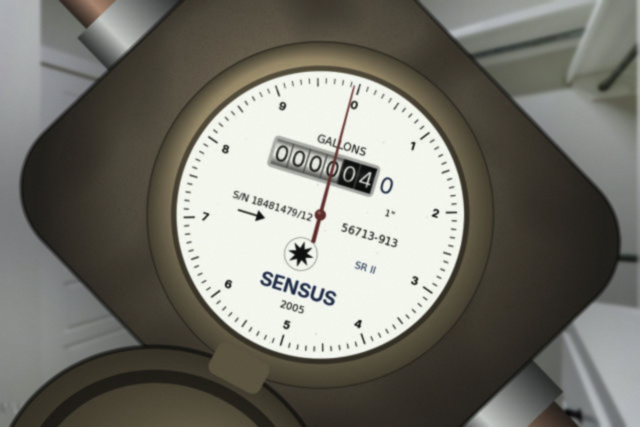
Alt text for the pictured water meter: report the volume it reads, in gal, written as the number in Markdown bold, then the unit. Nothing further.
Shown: **39.9** gal
